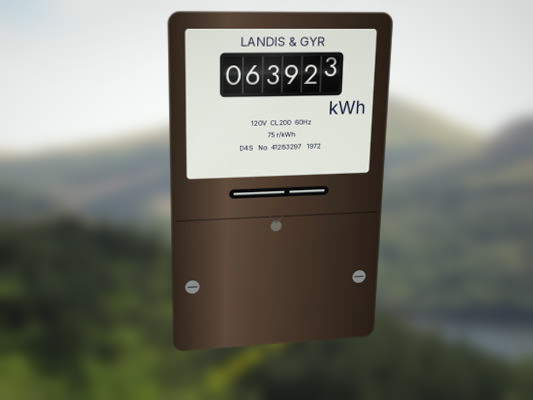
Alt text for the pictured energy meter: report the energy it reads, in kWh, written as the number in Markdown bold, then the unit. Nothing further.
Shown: **63923** kWh
